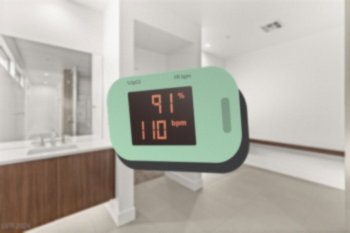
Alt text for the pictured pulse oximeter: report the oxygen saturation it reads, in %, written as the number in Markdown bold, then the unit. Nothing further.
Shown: **91** %
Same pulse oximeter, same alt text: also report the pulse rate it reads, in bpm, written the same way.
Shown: **110** bpm
